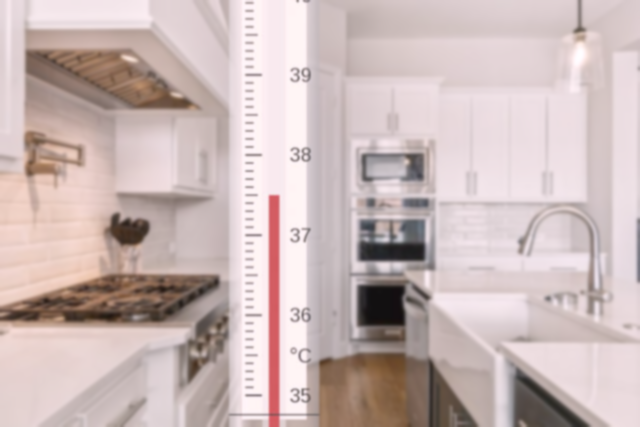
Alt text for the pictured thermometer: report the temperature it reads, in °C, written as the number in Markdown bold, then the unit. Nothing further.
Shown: **37.5** °C
